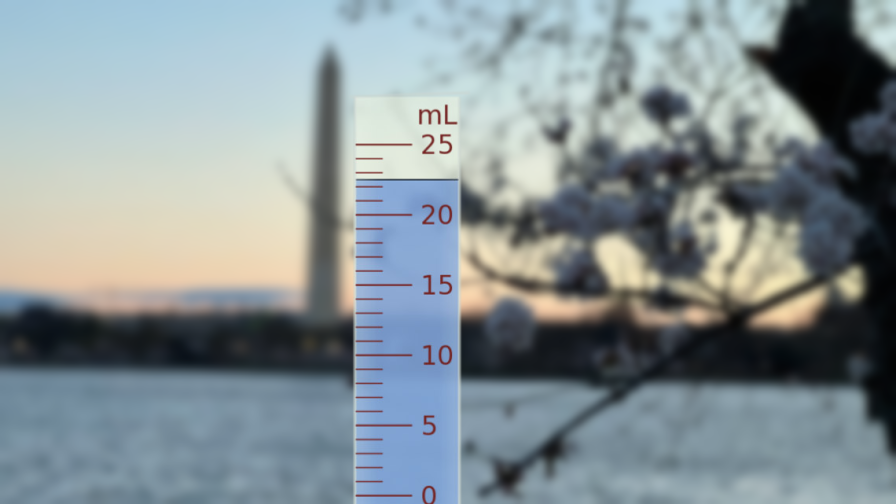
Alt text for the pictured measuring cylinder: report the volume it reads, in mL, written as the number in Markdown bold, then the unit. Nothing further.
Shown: **22.5** mL
